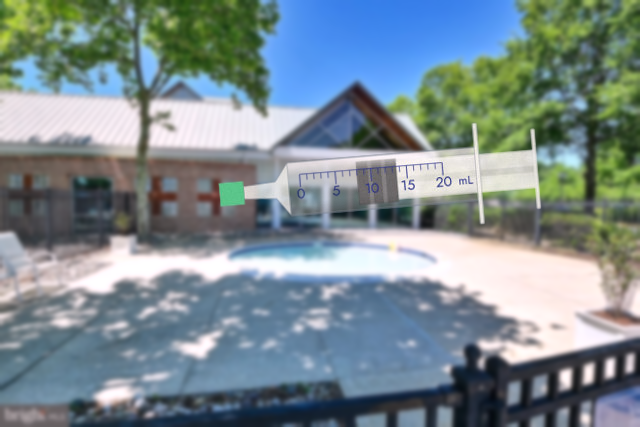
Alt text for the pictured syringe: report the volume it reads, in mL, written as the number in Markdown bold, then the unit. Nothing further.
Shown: **8** mL
